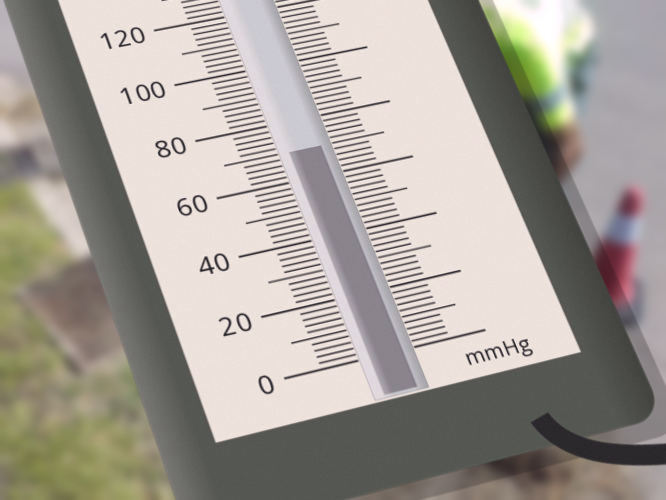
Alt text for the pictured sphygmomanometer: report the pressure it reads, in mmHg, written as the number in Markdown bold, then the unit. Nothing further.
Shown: **70** mmHg
